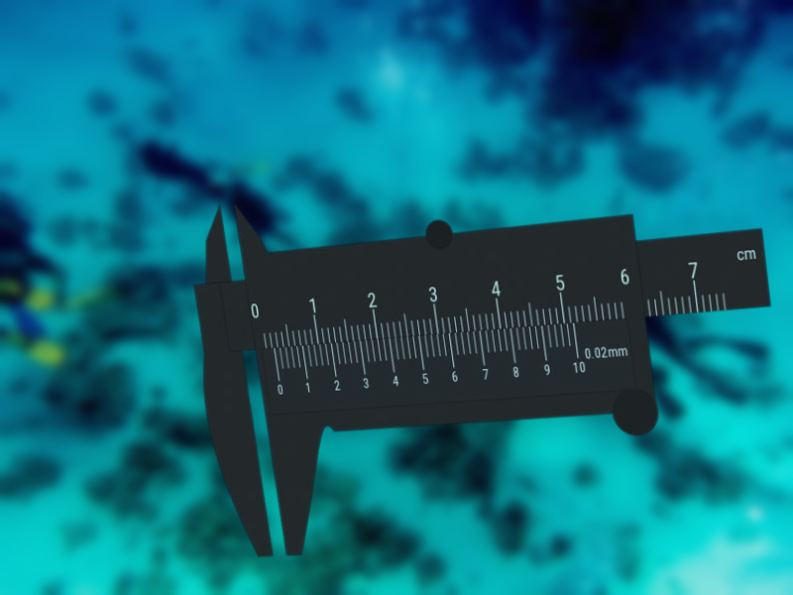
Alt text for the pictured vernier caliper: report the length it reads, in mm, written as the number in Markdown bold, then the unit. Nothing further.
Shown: **2.4** mm
